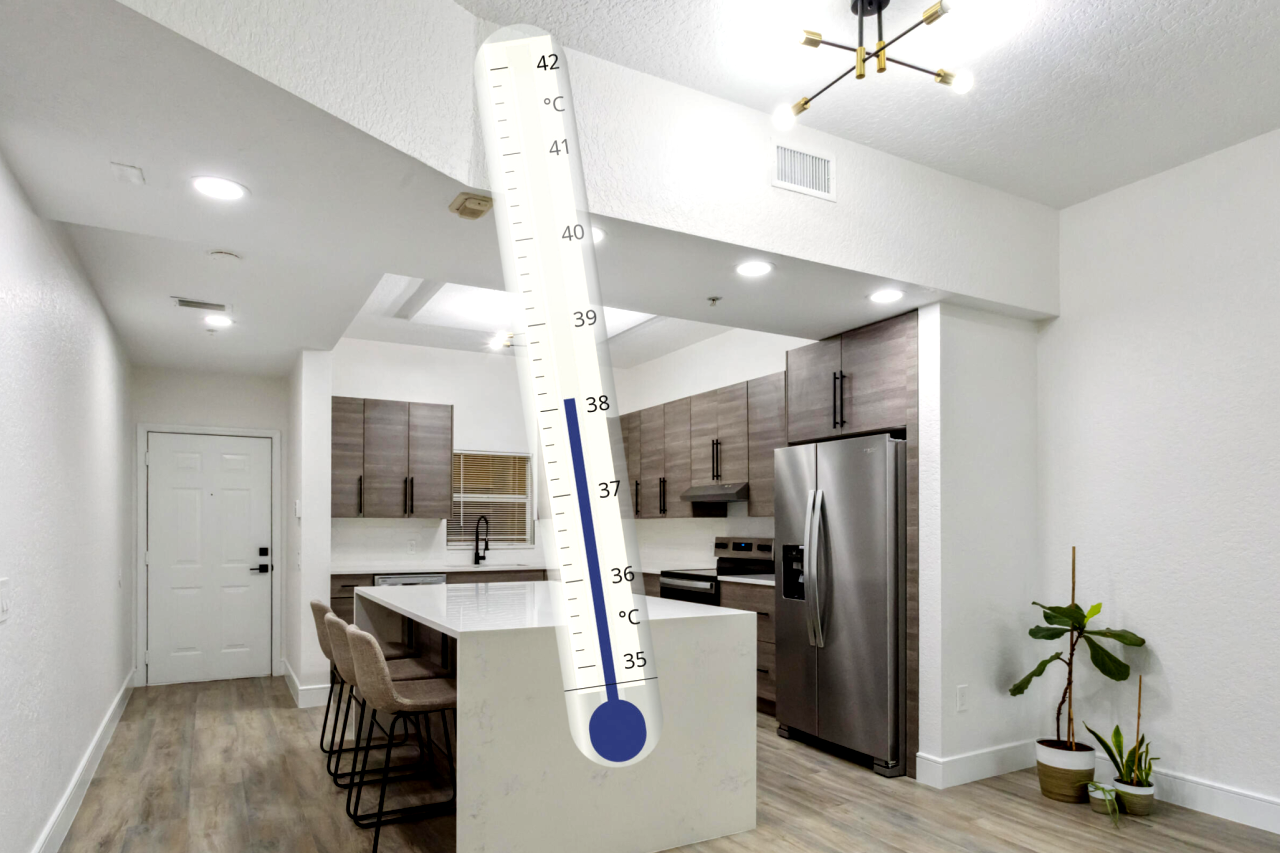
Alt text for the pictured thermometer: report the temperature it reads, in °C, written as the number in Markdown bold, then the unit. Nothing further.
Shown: **38.1** °C
